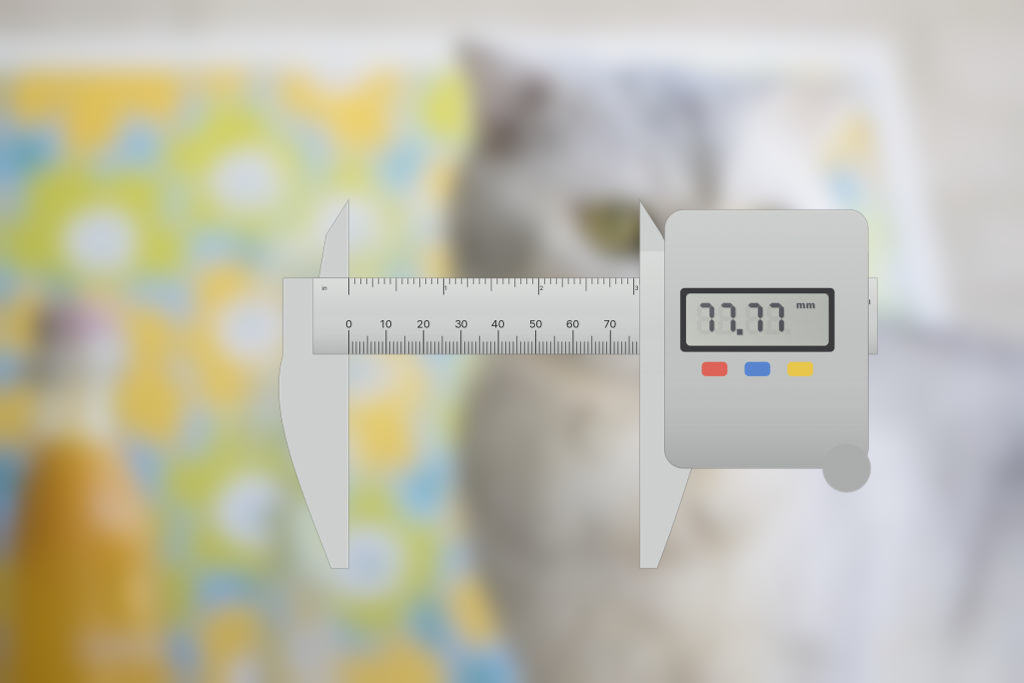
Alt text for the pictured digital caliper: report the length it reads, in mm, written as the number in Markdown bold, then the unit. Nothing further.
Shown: **77.77** mm
